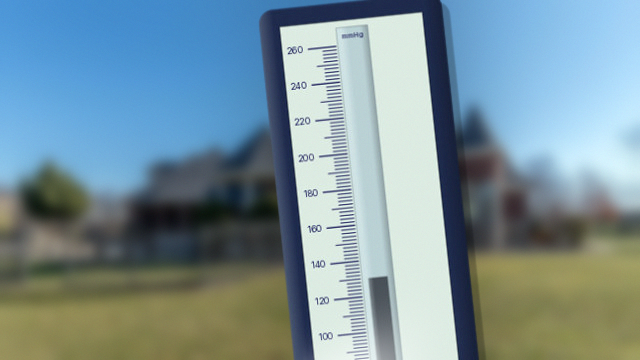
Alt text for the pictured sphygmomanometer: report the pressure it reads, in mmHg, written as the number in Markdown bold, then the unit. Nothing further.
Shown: **130** mmHg
